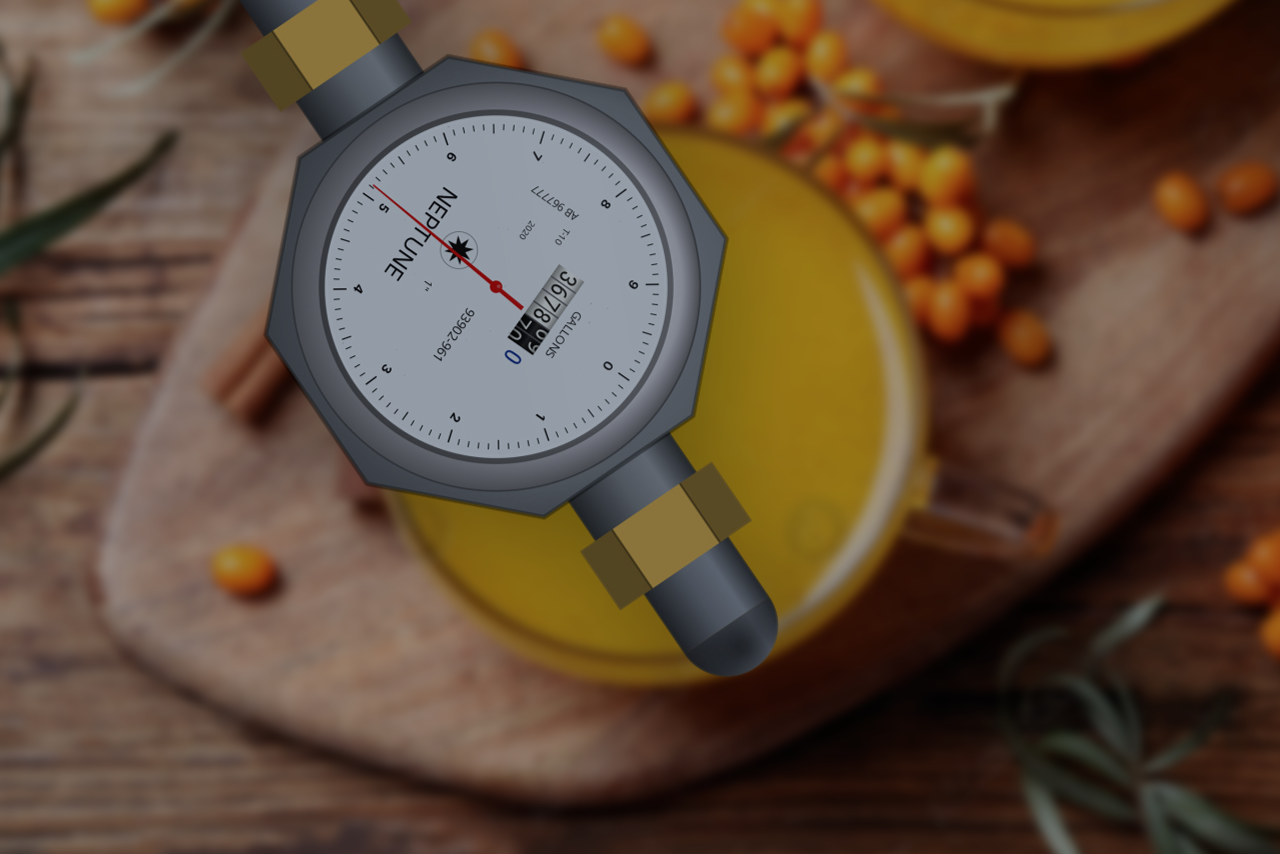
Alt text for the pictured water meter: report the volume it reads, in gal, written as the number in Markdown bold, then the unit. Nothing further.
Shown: **3678695.1** gal
